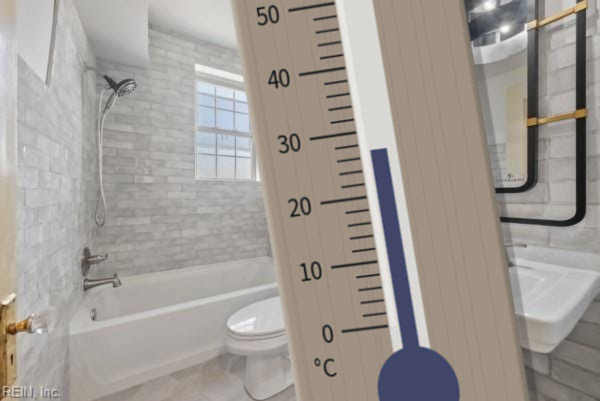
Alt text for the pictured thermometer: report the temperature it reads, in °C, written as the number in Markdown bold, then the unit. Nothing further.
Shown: **27** °C
